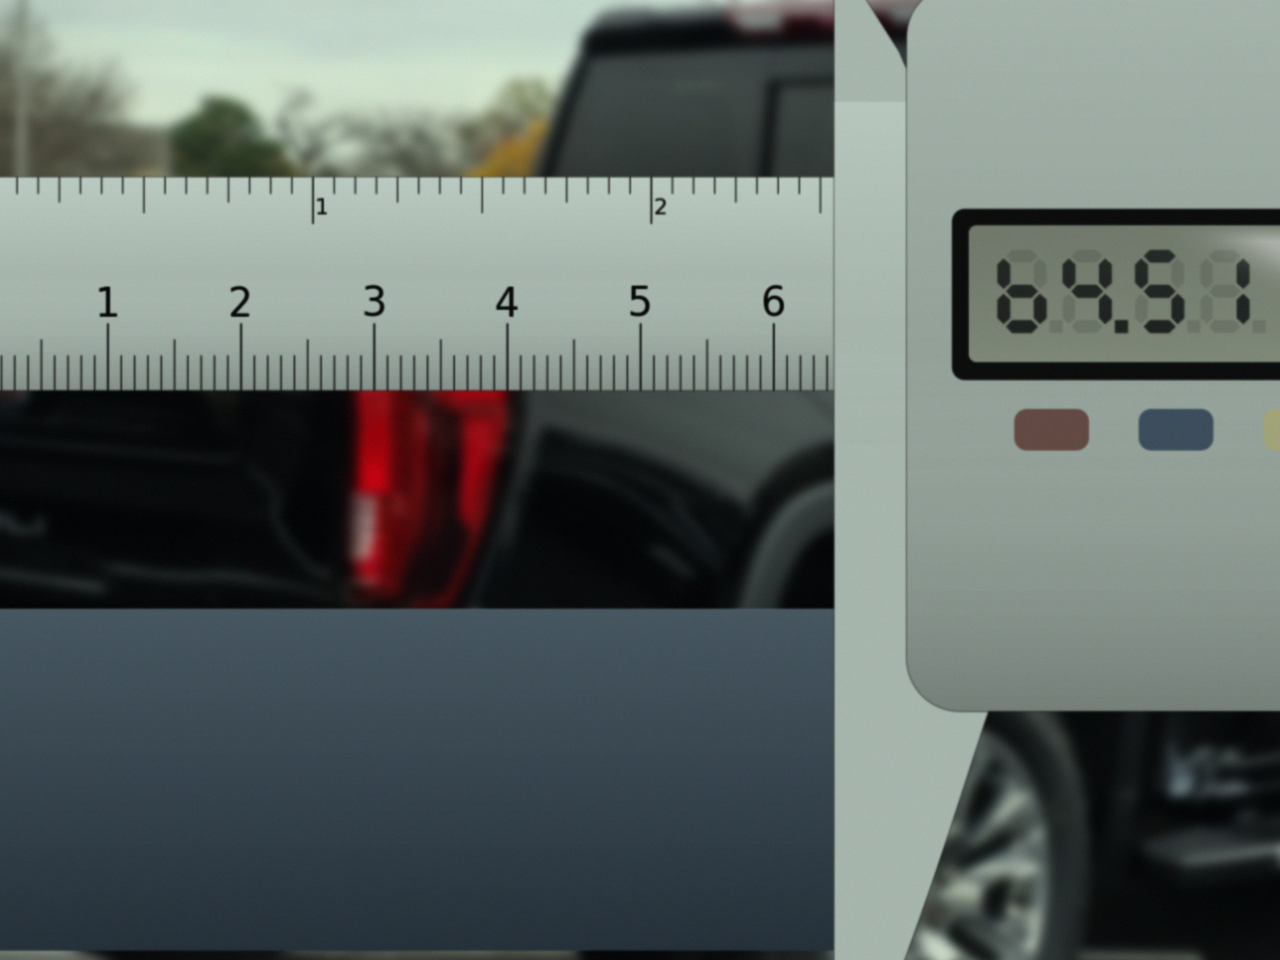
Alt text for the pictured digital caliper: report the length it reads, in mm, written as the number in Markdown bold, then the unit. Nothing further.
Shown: **64.51** mm
